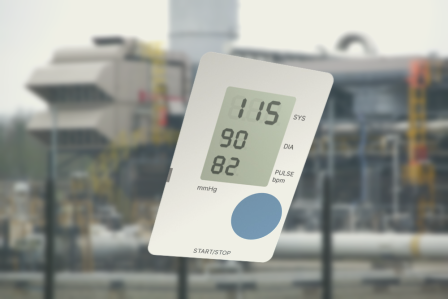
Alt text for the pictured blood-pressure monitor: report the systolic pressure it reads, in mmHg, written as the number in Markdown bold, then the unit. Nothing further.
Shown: **115** mmHg
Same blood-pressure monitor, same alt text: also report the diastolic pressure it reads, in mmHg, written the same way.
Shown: **90** mmHg
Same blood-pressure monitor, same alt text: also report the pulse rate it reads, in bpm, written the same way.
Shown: **82** bpm
